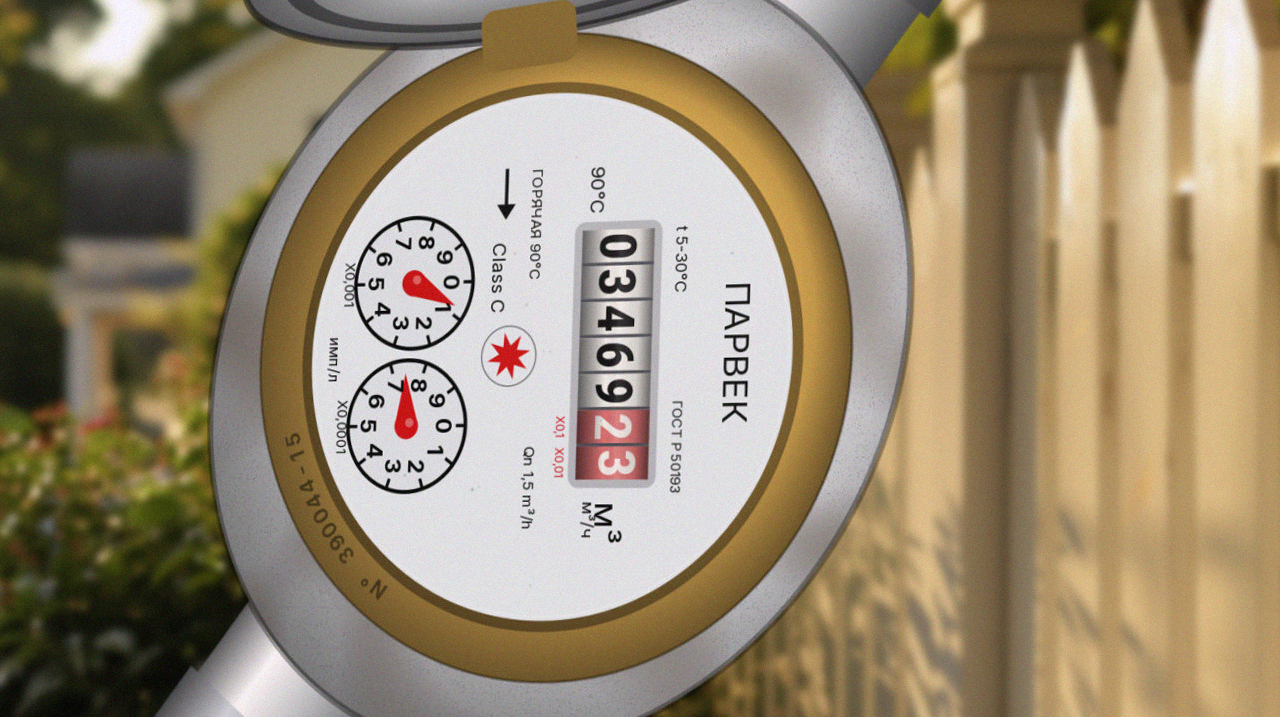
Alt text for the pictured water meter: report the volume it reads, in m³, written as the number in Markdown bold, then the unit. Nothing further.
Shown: **3469.2307** m³
